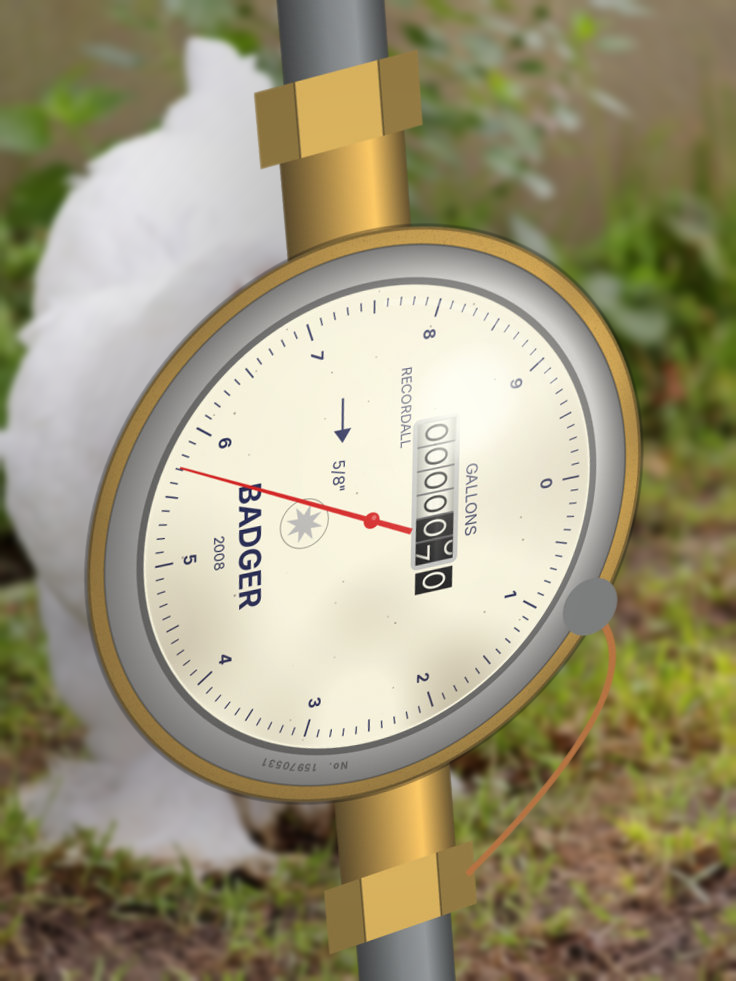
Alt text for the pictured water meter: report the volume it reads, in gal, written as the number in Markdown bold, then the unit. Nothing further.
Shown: **65.7** gal
